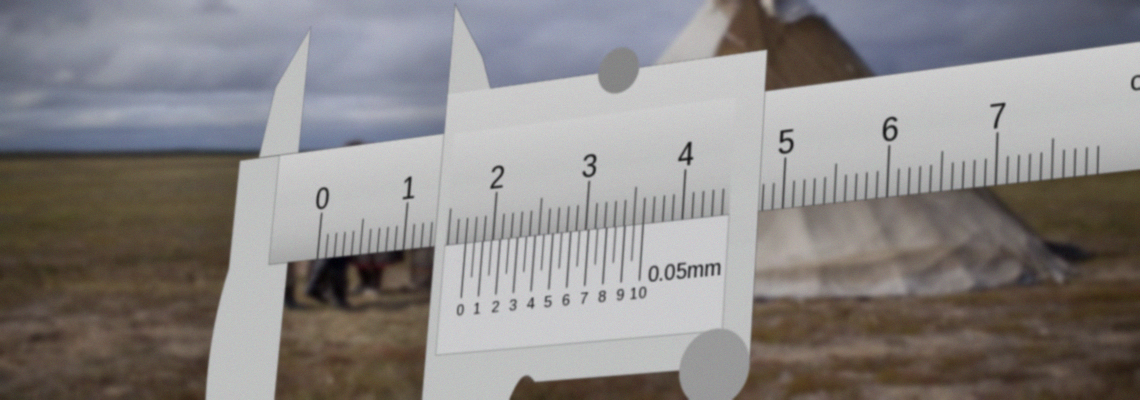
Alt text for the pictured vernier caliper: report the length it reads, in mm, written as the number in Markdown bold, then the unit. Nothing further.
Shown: **17.0** mm
